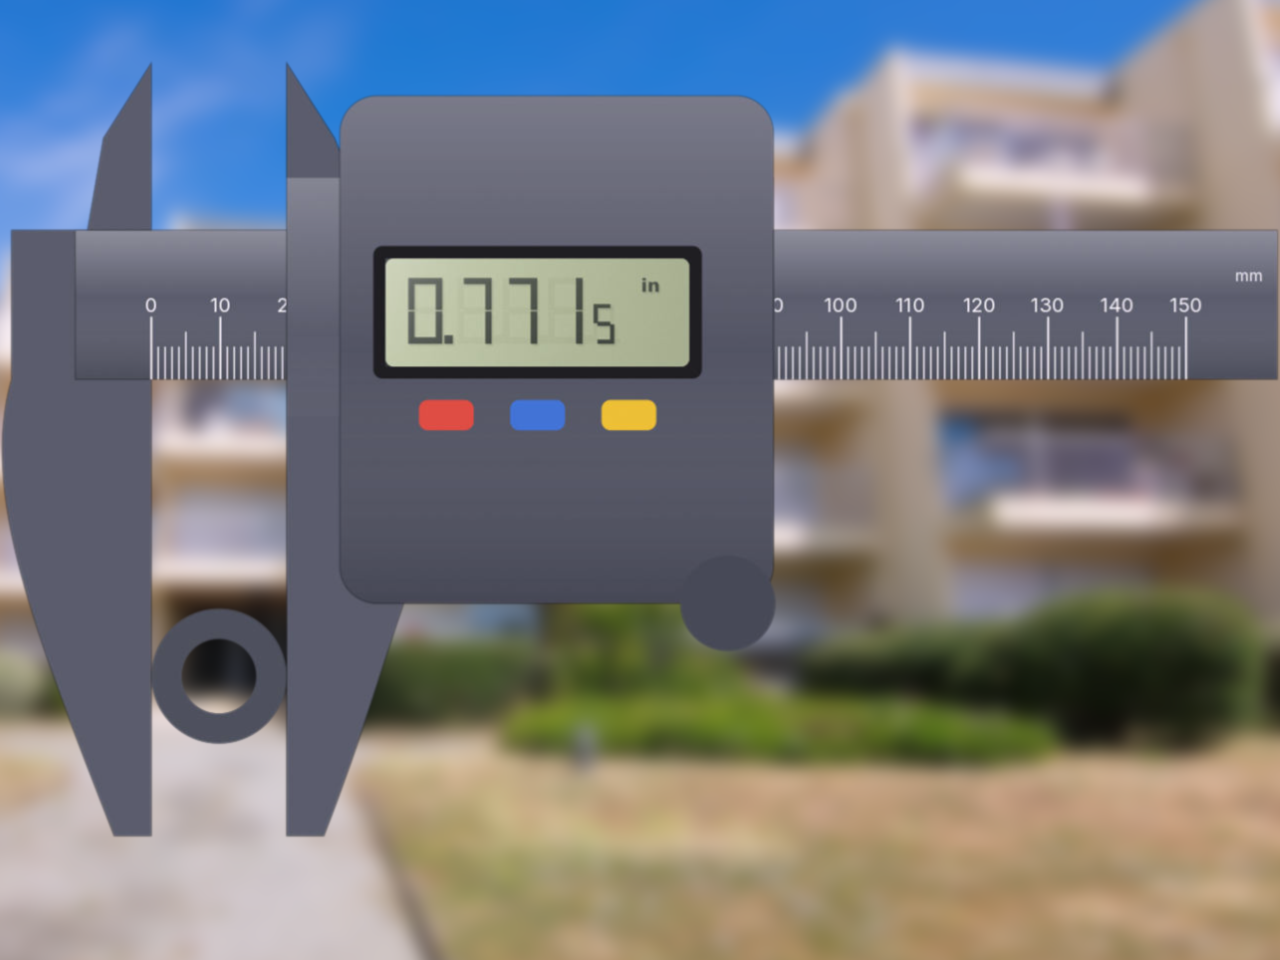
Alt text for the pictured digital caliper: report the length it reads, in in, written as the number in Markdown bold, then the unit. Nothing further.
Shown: **0.7715** in
